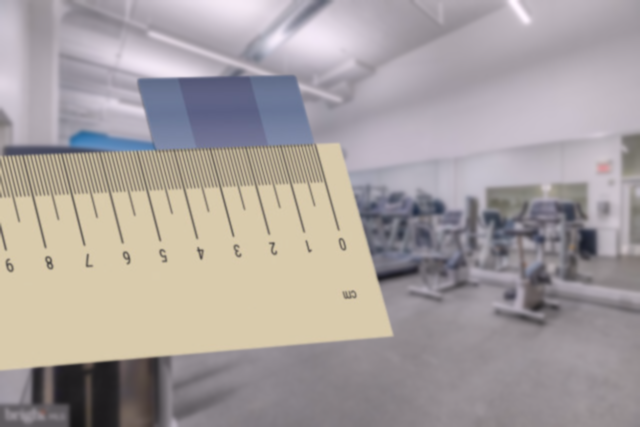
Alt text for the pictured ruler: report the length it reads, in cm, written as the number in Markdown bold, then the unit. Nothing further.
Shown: **4.5** cm
